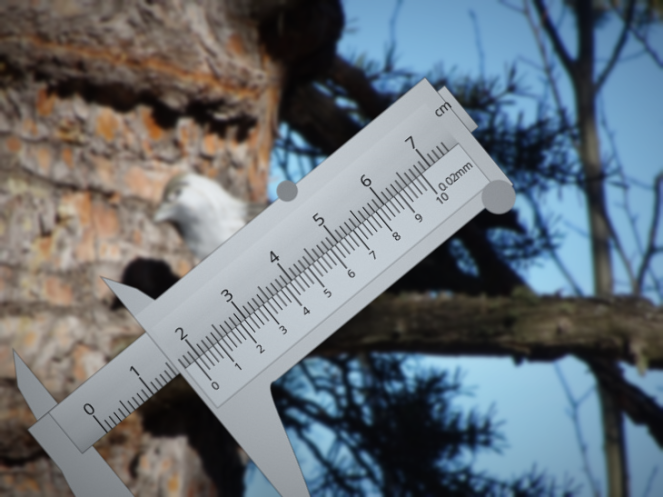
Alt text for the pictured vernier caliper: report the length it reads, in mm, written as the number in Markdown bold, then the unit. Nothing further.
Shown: **19.0** mm
